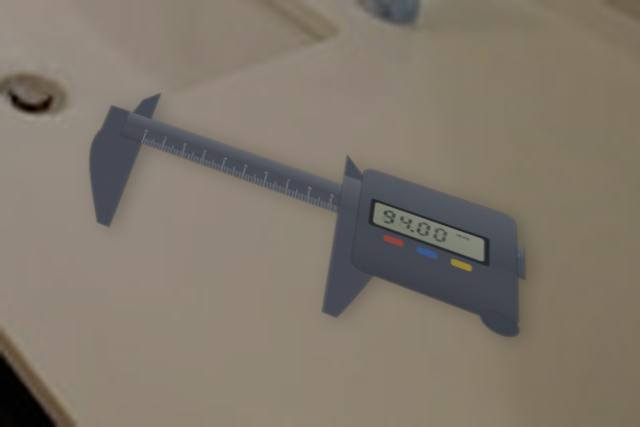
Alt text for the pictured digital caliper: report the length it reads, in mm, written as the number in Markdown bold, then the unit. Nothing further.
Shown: **94.00** mm
